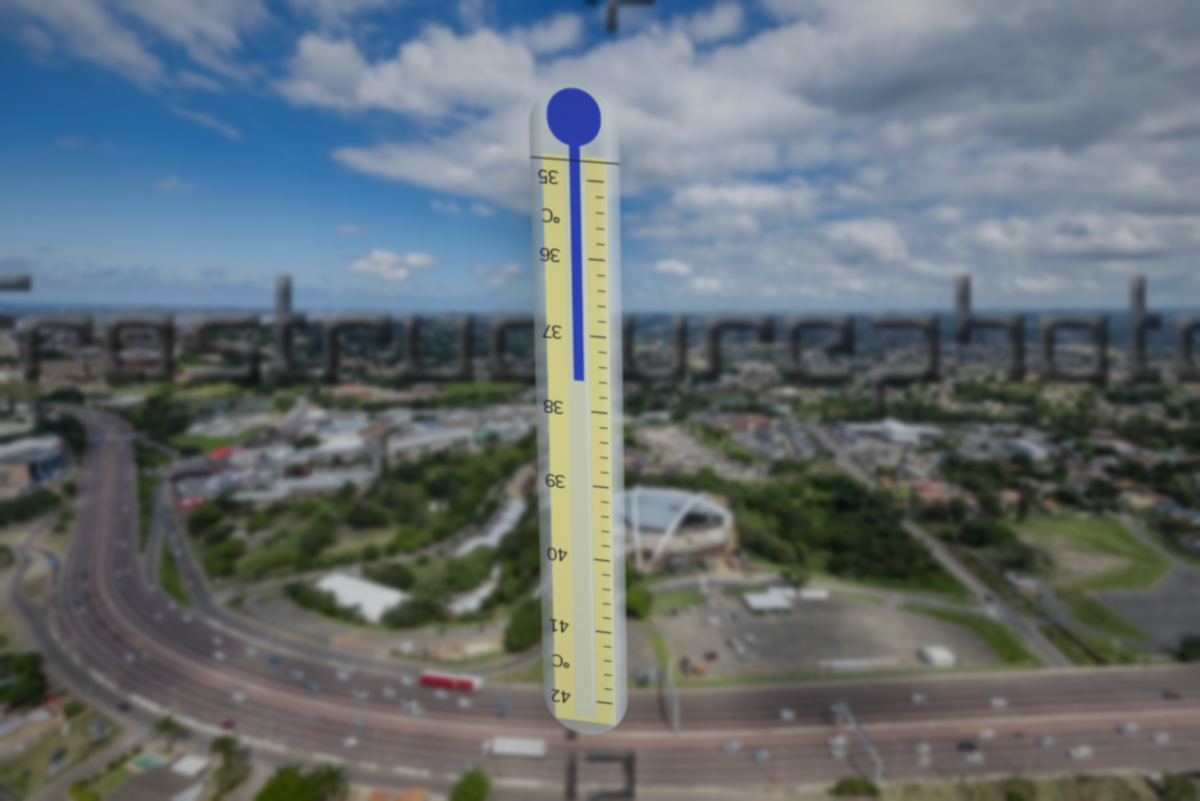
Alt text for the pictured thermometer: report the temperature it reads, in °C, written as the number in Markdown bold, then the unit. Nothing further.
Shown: **37.6** °C
